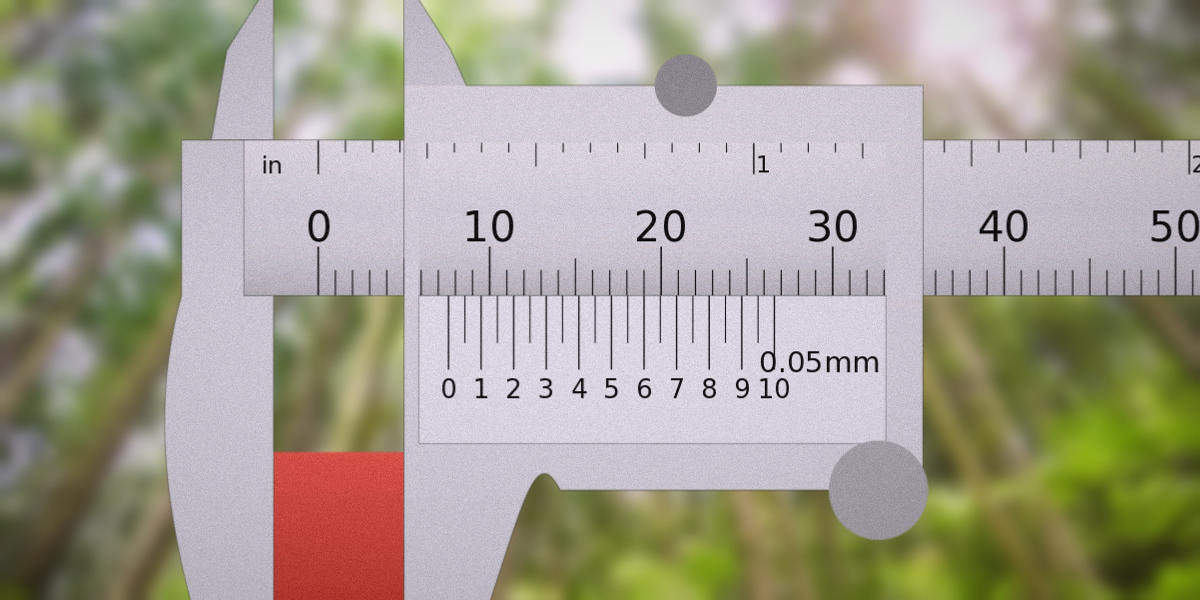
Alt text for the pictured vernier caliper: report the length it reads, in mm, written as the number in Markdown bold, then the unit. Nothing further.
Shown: **7.6** mm
